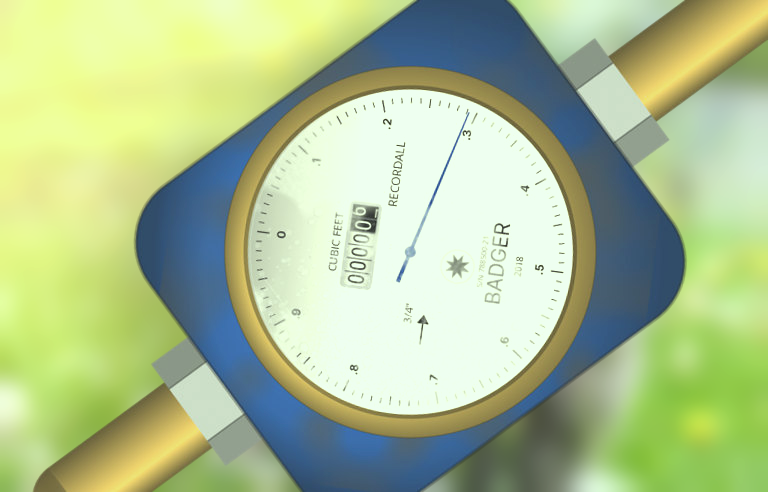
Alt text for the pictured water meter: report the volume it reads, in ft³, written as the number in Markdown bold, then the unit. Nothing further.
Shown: **6.29** ft³
